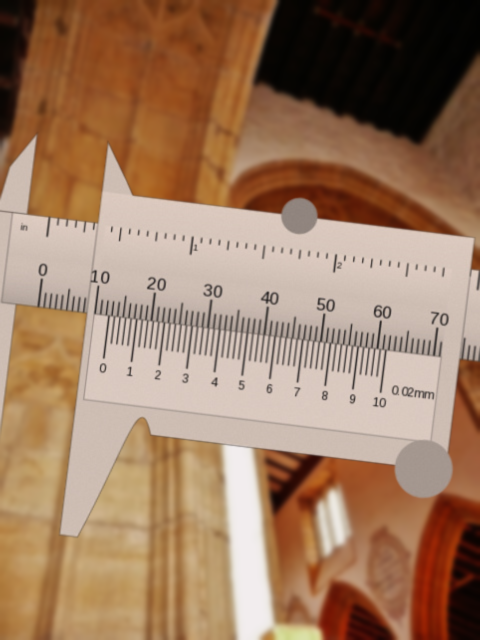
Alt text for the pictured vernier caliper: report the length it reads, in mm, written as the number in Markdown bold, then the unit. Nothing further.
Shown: **12.5** mm
